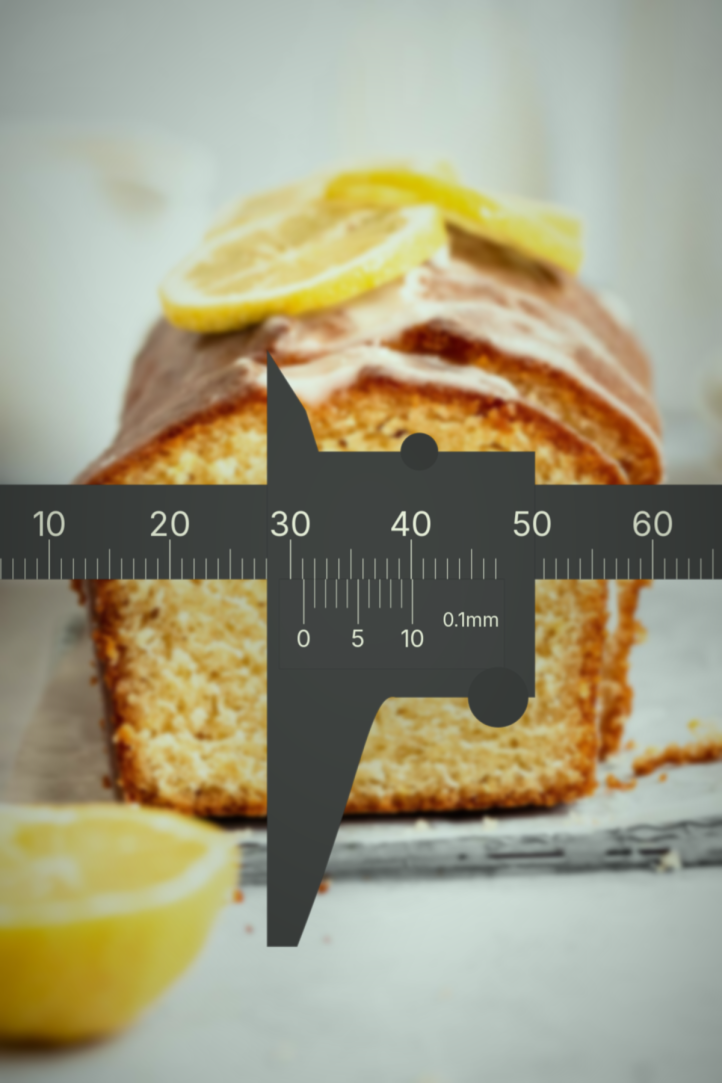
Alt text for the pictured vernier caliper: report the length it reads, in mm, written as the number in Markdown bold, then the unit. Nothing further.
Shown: **31.1** mm
